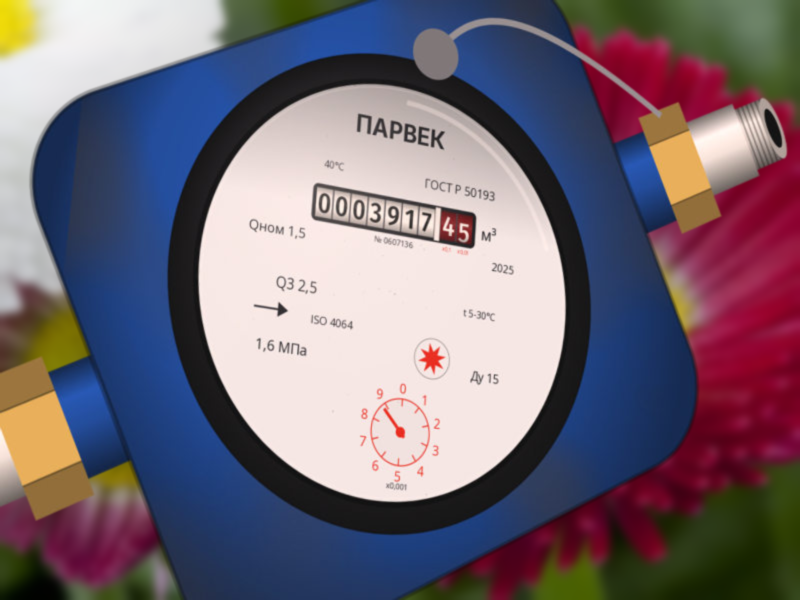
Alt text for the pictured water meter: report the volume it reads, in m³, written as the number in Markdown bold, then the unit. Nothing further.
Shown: **3917.448** m³
